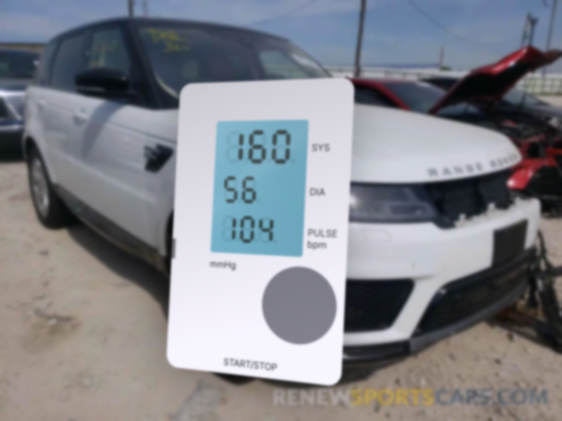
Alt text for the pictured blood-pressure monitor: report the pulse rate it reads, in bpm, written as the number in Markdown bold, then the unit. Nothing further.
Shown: **104** bpm
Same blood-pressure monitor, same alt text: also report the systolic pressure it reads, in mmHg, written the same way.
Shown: **160** mmHg
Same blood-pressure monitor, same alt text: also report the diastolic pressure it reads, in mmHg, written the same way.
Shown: **56** mmHg
